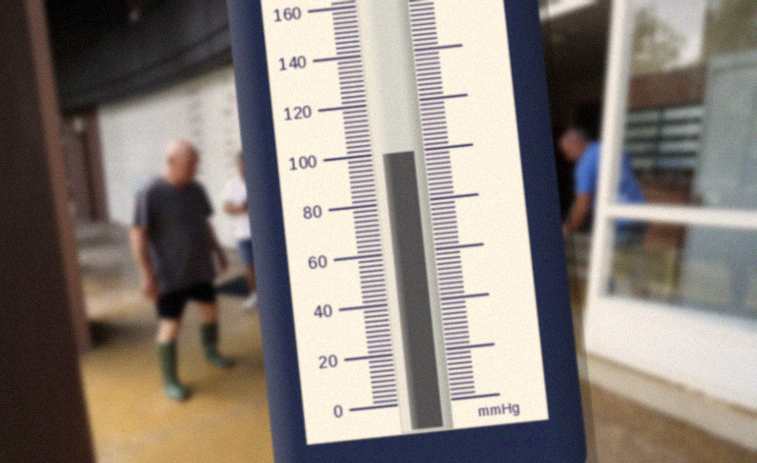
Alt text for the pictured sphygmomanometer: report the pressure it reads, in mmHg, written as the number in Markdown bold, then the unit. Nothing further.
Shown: **100** mmHg
